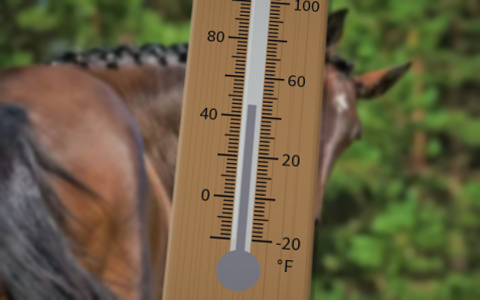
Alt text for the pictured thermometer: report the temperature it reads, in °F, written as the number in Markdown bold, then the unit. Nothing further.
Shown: **46** °F
